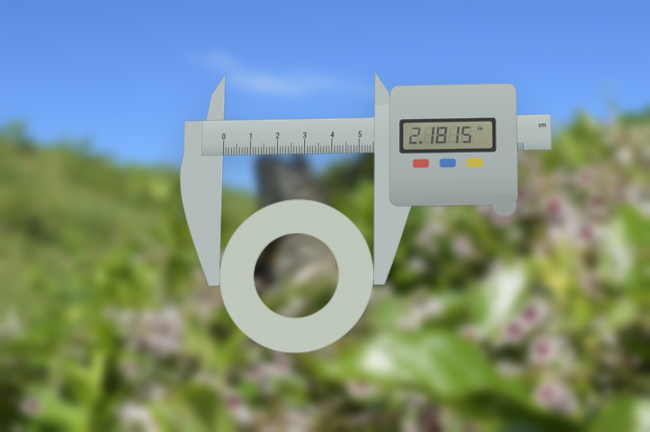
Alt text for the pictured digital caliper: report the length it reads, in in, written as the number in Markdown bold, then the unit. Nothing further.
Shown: **2.1815** in
